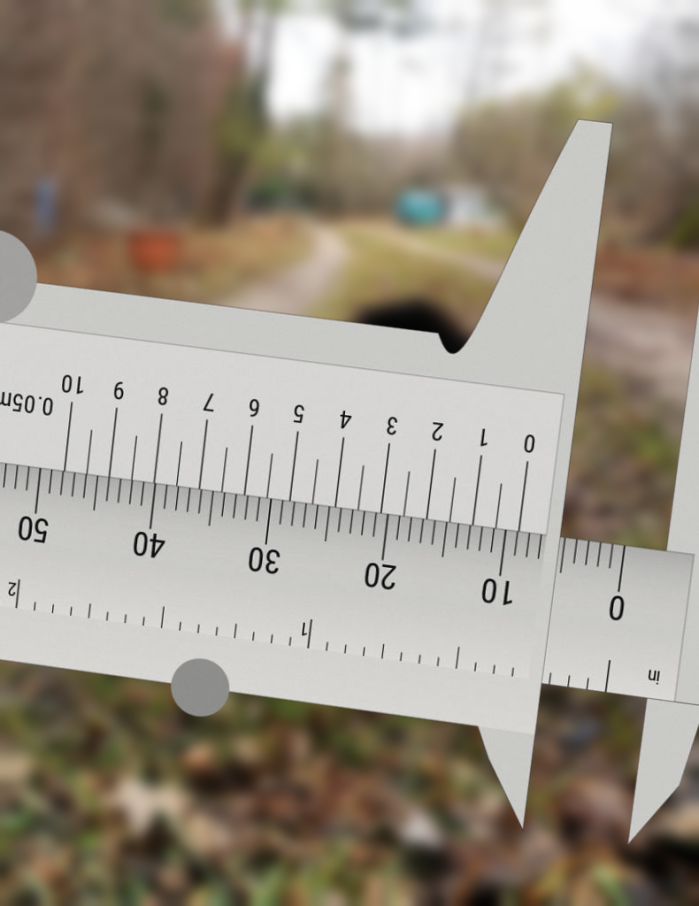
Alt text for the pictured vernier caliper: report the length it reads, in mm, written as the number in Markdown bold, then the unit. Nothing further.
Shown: **8.9** mm
